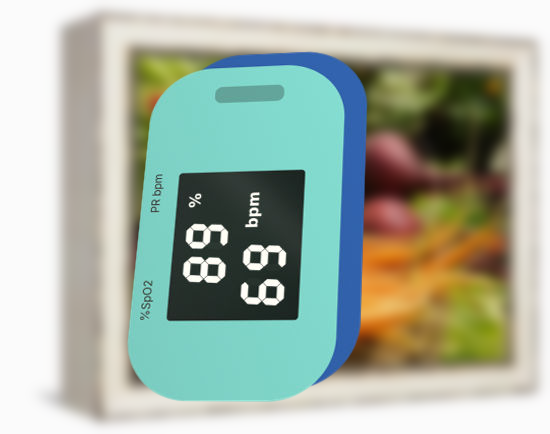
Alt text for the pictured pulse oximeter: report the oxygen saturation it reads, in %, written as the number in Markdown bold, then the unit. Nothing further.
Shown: **89** %
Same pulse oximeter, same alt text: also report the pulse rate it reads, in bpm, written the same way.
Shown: **69** bpm
